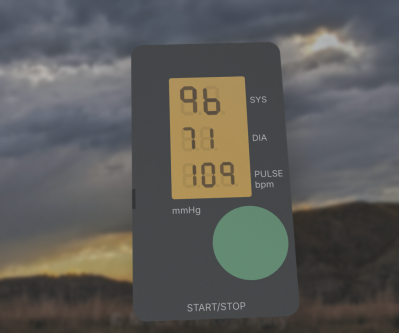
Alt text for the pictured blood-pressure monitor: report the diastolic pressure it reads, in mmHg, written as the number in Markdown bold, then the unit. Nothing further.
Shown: **71** mmHg
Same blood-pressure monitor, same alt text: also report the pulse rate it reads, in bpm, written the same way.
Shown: **109** bpm
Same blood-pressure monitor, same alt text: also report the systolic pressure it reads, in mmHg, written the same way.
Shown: **96** mmHg
